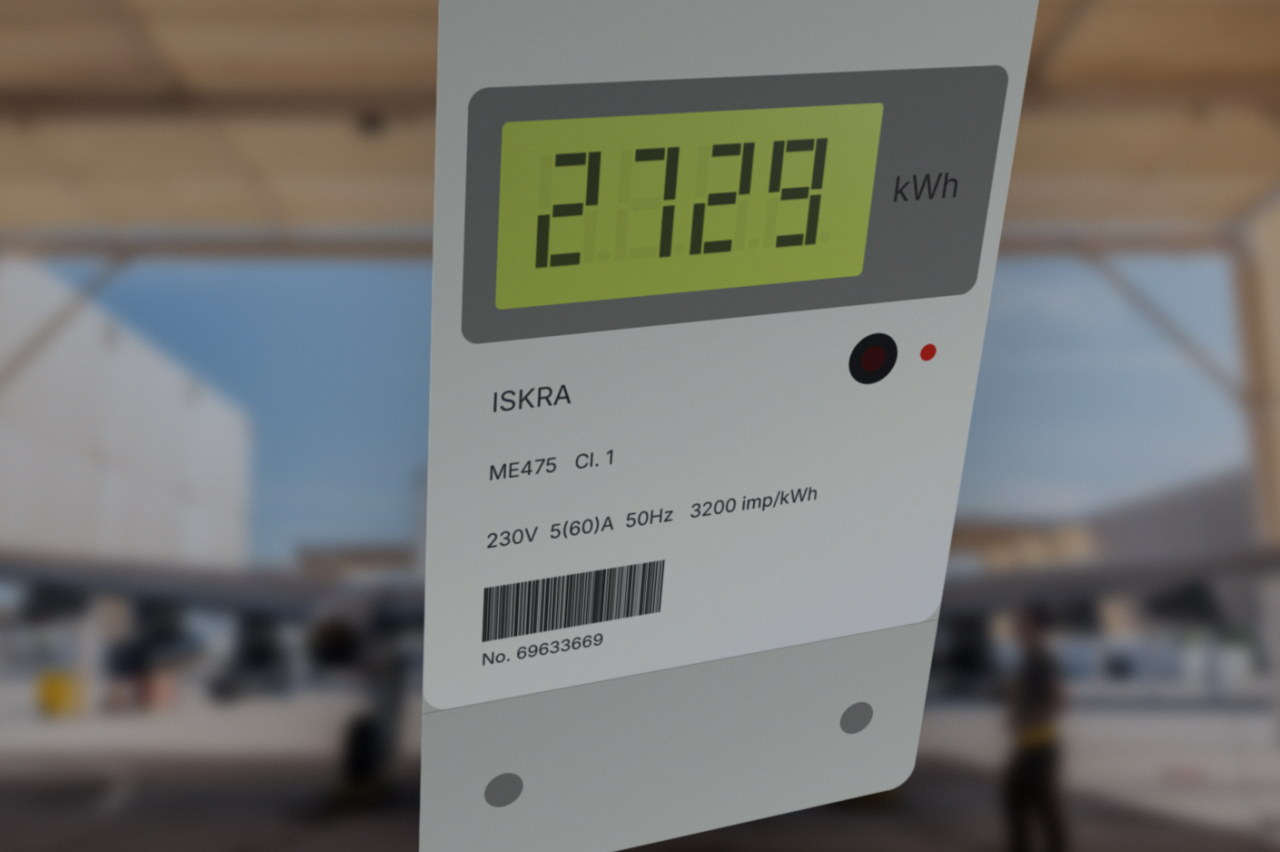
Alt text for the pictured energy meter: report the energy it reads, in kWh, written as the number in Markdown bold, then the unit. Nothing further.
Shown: **2729** kWh
